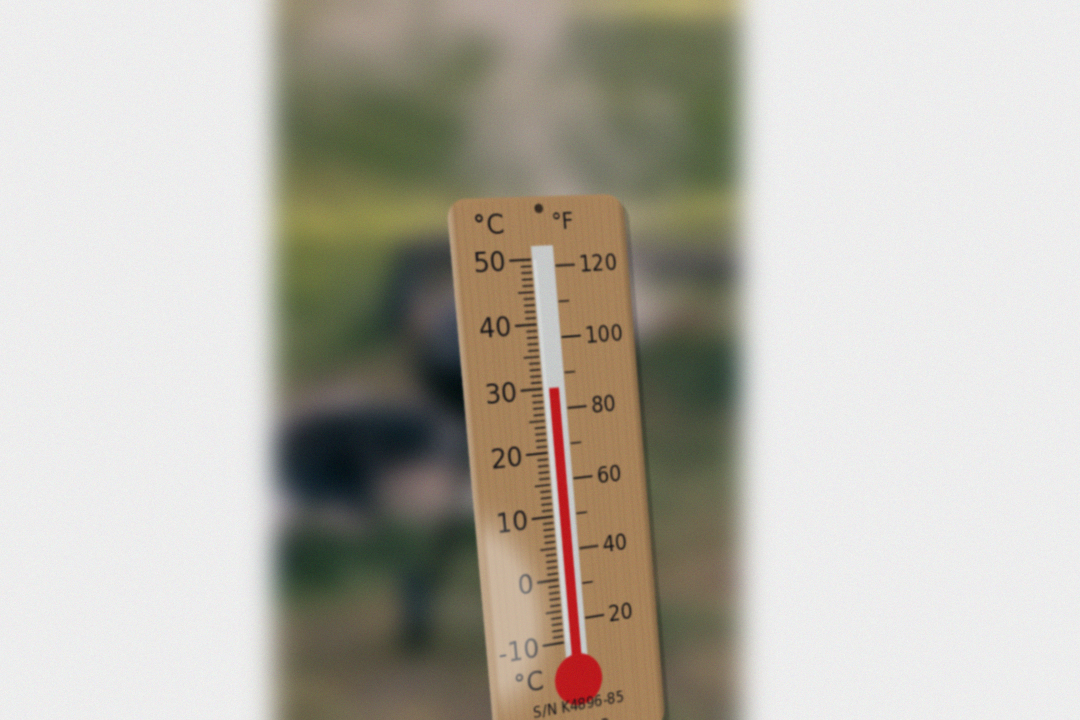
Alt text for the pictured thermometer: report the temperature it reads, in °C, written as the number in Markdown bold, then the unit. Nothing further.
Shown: **30** °C
